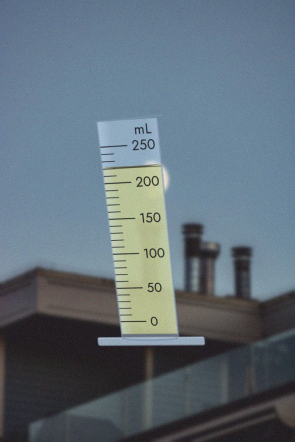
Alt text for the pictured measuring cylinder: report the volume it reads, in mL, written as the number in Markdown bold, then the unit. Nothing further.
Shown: **220** mL
